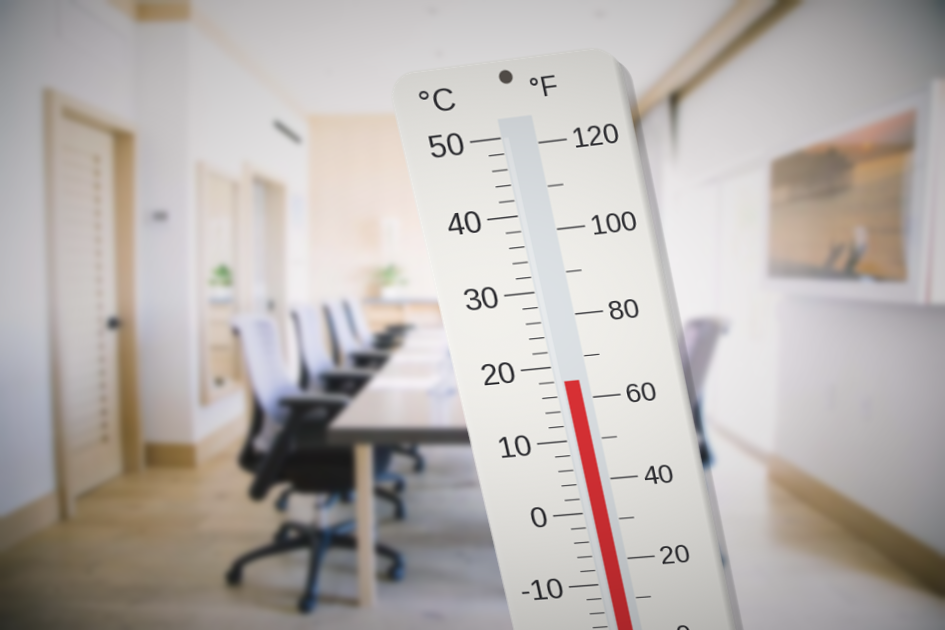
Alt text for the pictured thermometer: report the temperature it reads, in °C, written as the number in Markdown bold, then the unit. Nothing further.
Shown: **18** °C
